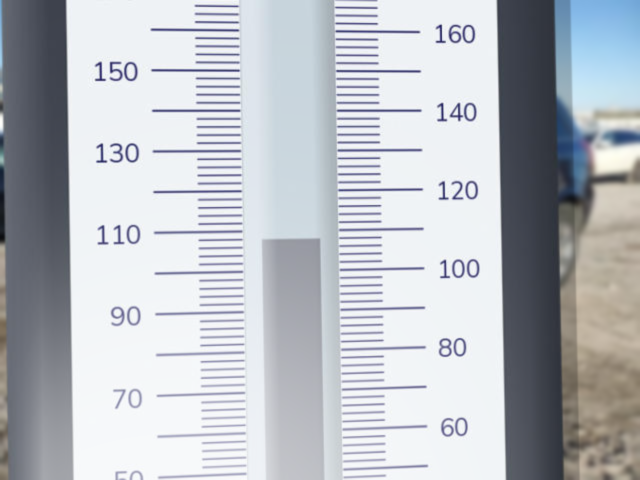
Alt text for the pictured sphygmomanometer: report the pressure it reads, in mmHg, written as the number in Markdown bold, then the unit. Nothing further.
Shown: **108** mmHg
